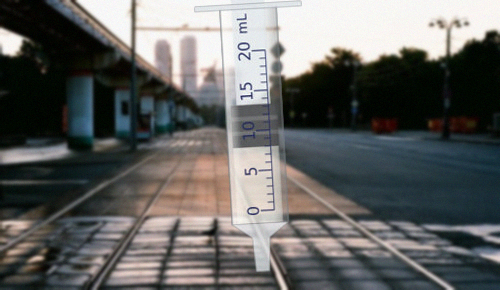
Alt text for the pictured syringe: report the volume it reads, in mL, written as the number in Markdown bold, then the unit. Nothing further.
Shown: **8** mL
